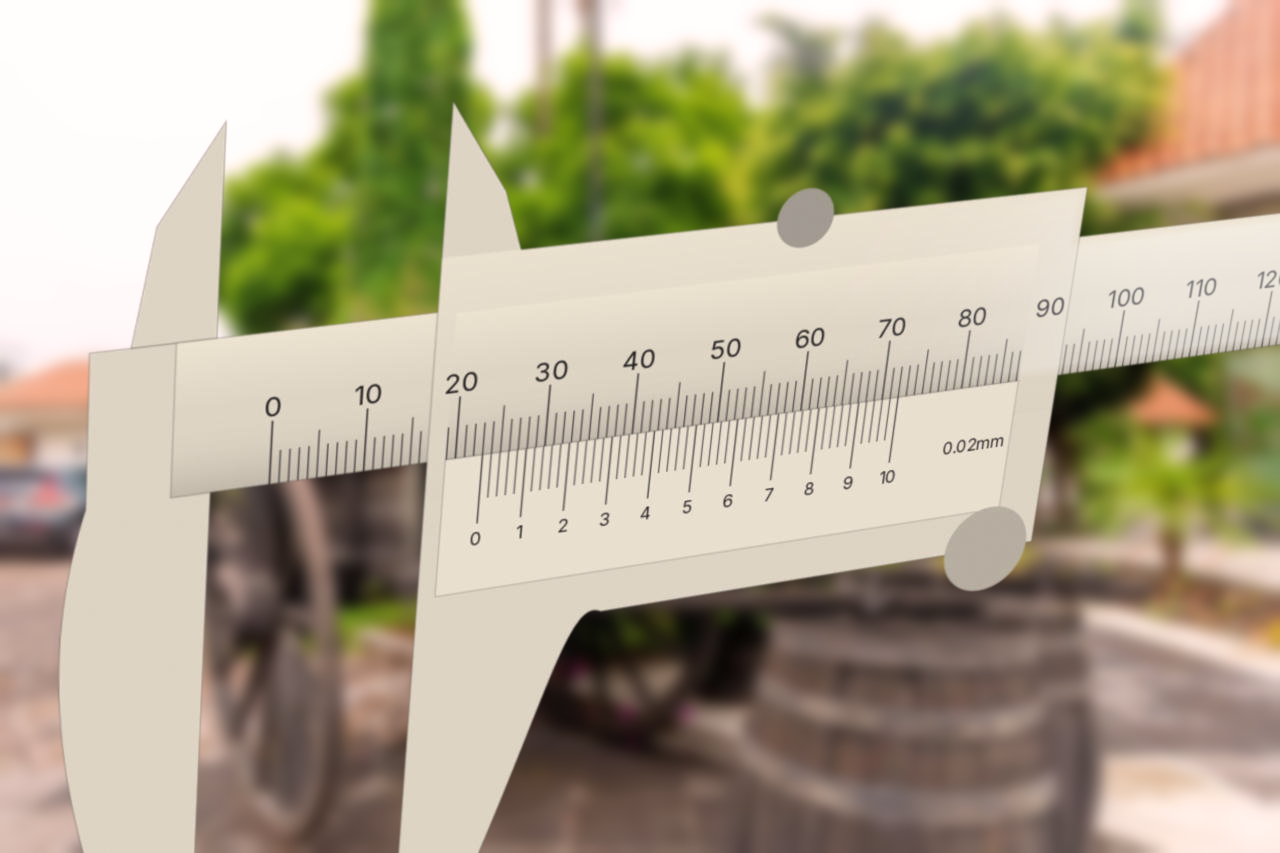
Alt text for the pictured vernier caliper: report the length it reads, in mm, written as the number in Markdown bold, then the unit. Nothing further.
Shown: **23.0** mm
